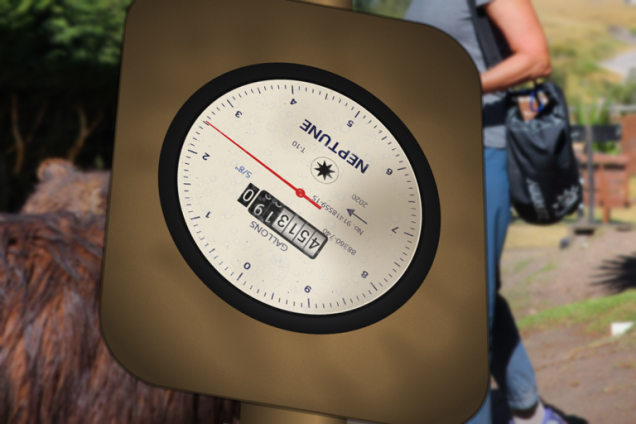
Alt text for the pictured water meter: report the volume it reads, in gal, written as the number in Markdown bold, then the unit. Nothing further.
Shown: **4513192.5** gal
